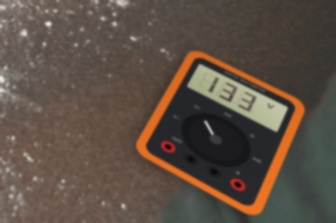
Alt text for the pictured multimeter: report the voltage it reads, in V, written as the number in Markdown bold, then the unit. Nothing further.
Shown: **133** V
